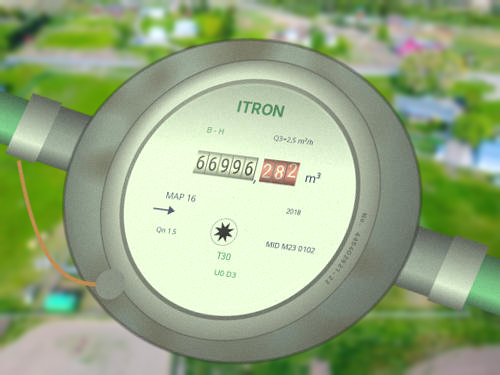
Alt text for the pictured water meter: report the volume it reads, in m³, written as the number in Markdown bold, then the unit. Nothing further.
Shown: **66996.282** m³
